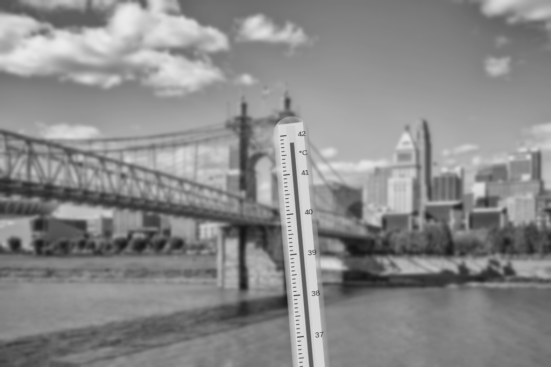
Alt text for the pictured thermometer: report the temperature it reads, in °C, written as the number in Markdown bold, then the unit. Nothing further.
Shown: **41.8** °C
